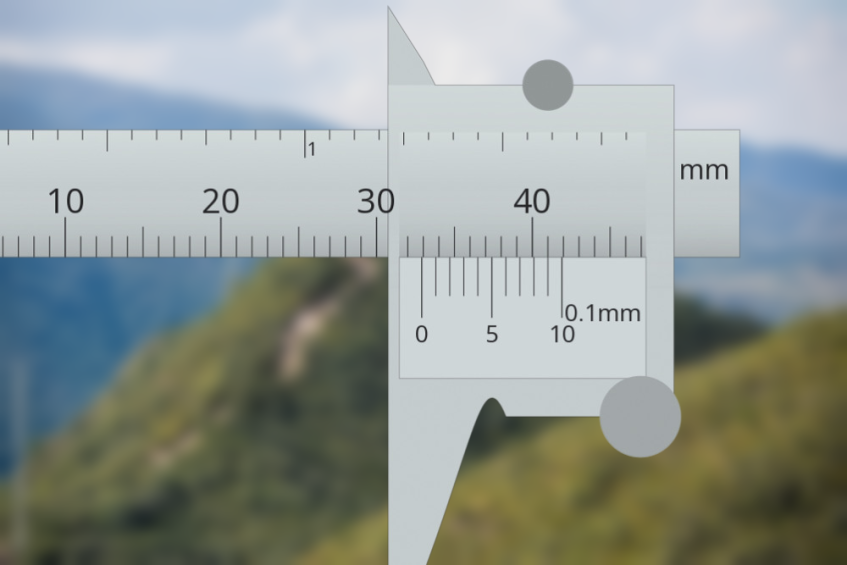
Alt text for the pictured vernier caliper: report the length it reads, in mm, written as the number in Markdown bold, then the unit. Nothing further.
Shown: **32.9** mm
